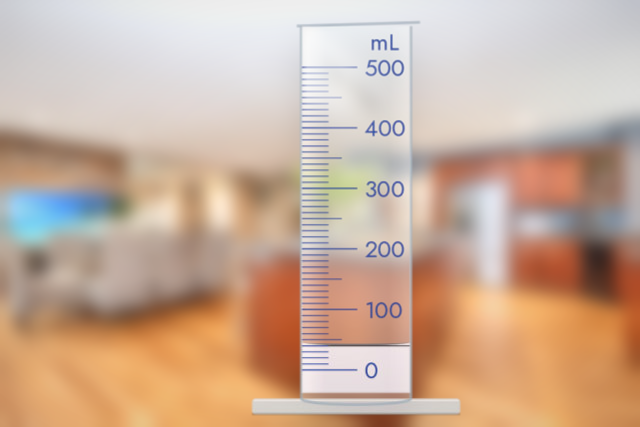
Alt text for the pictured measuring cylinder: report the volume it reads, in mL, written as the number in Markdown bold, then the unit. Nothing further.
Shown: **40** mL
